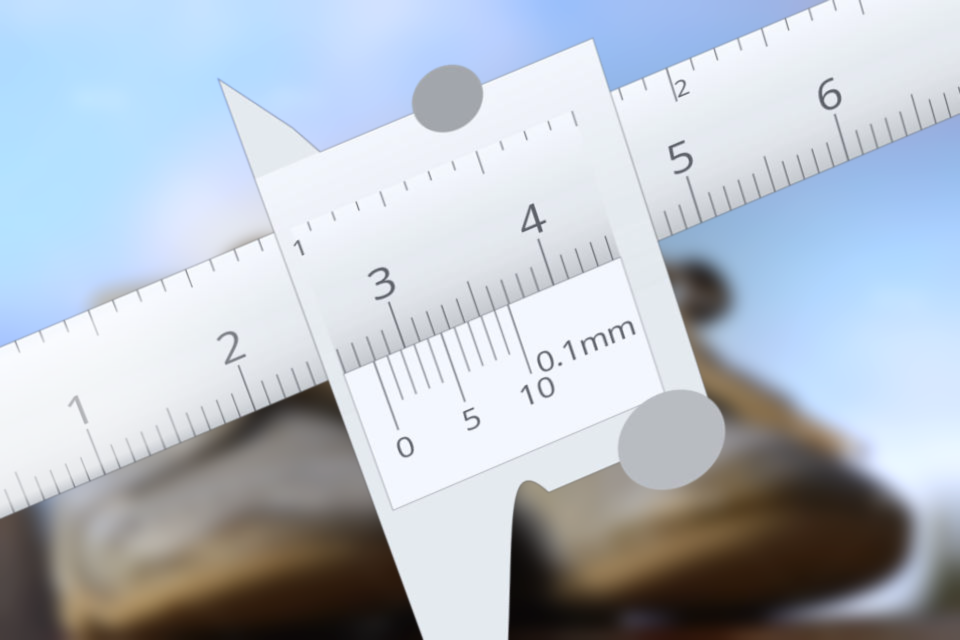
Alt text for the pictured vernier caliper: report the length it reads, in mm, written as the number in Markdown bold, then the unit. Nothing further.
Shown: **27.9** mm
